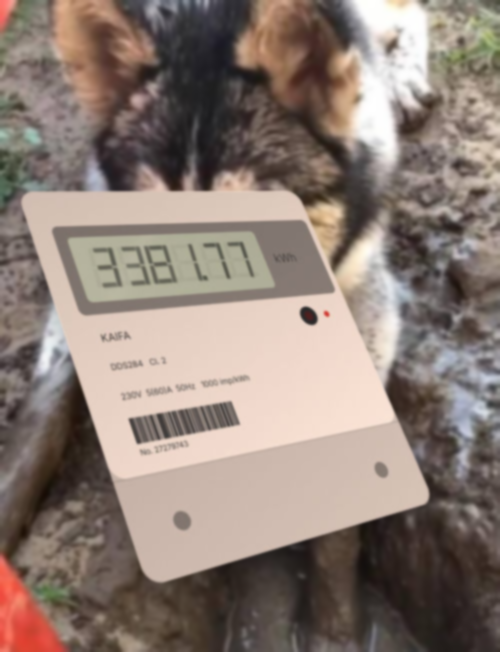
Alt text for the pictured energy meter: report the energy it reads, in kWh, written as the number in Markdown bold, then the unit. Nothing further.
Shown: **3381.77** kWh
